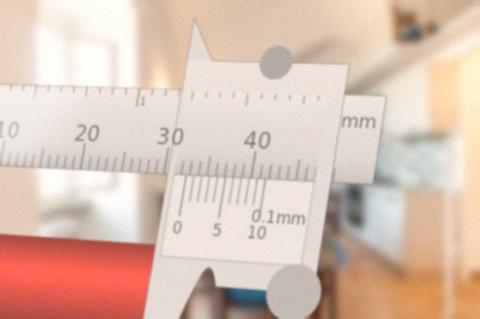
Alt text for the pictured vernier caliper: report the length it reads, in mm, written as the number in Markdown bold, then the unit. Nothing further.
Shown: **32.6** mm
